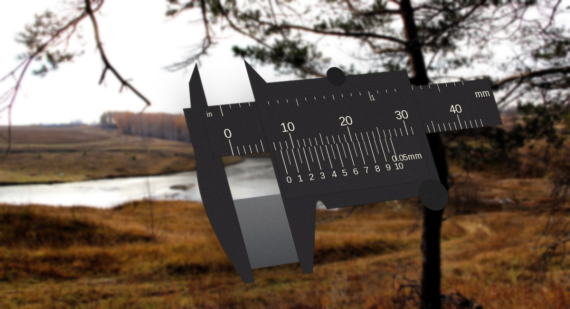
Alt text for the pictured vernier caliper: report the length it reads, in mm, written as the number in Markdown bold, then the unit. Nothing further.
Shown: **7.8** mm
